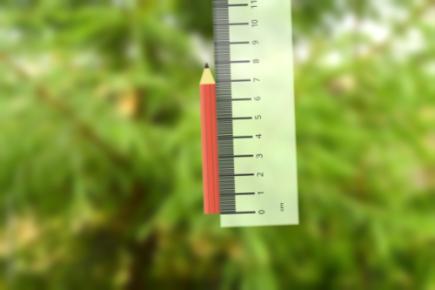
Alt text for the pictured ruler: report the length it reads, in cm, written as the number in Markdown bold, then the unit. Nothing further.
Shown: **8** cm
